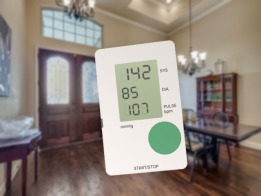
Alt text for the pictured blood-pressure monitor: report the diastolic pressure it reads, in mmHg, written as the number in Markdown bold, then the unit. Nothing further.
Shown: **85** mmHg
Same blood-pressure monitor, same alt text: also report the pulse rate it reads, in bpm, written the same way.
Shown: **107** bpm
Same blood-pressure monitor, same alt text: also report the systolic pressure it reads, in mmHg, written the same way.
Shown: **142** mmHg
